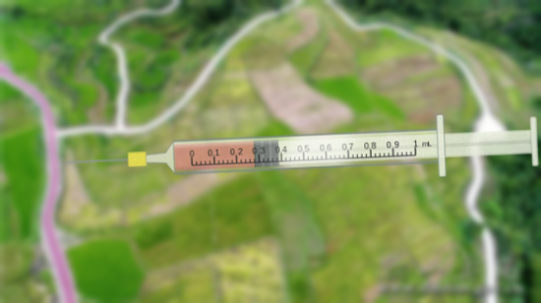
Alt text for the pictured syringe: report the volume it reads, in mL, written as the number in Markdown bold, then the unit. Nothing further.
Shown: **0.28** mL
